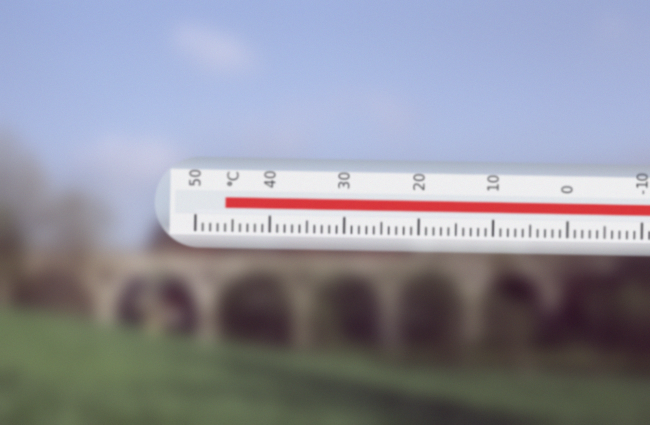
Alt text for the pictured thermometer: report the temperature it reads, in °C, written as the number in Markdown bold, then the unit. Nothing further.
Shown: **46** °C
